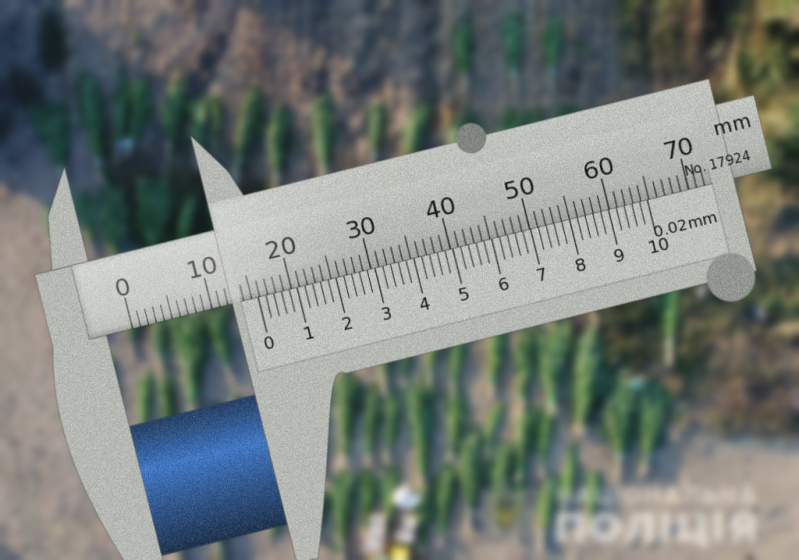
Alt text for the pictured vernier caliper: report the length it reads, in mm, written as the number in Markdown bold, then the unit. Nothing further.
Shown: **15.8** mm
